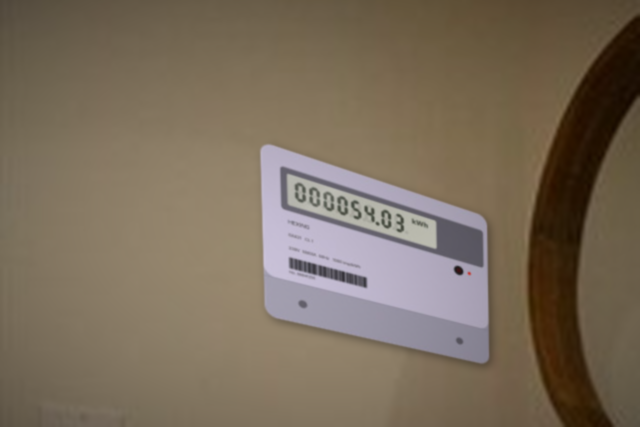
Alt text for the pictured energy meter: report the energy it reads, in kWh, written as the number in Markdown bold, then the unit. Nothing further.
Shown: **54.03** kWh
